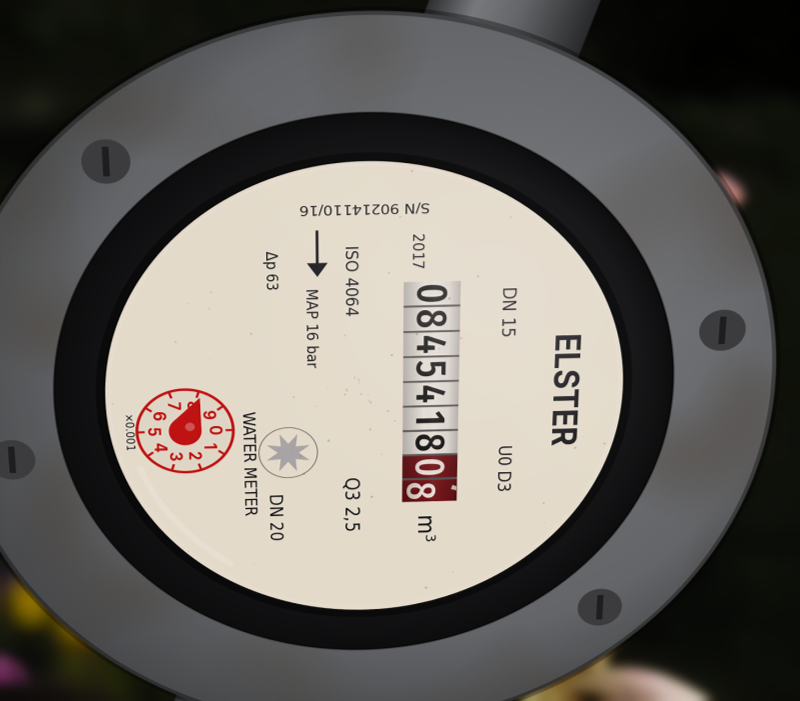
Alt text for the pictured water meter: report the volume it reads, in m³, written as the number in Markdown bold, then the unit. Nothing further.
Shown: **845418.078** m³
